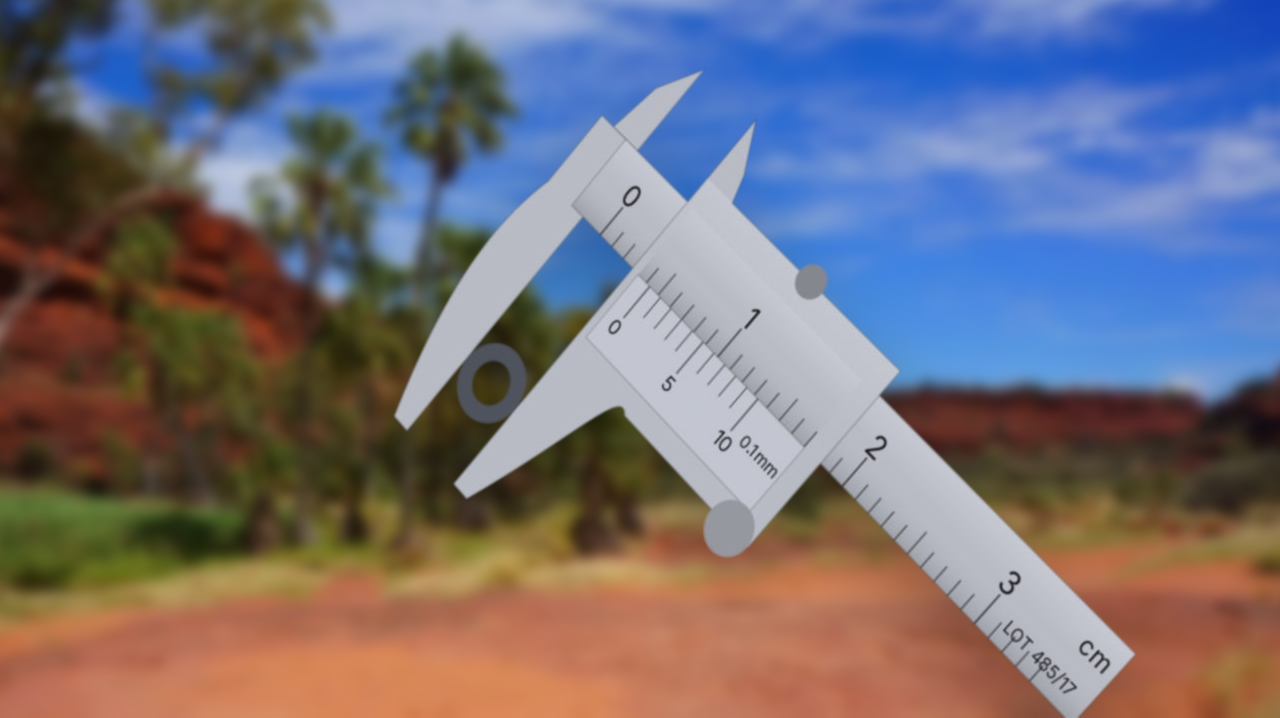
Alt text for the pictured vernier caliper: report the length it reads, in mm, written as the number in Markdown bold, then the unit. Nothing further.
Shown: **4.3** mm
